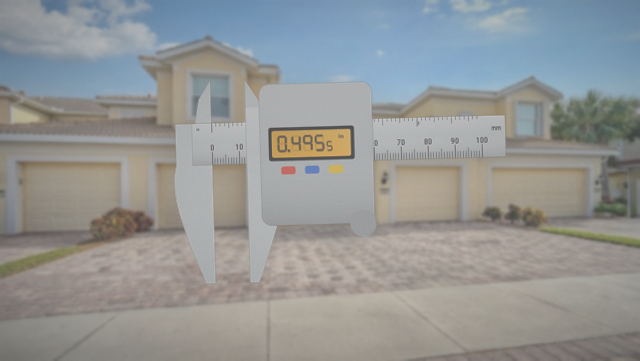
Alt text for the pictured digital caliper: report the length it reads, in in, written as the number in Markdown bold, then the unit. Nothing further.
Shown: **0.4955** in
